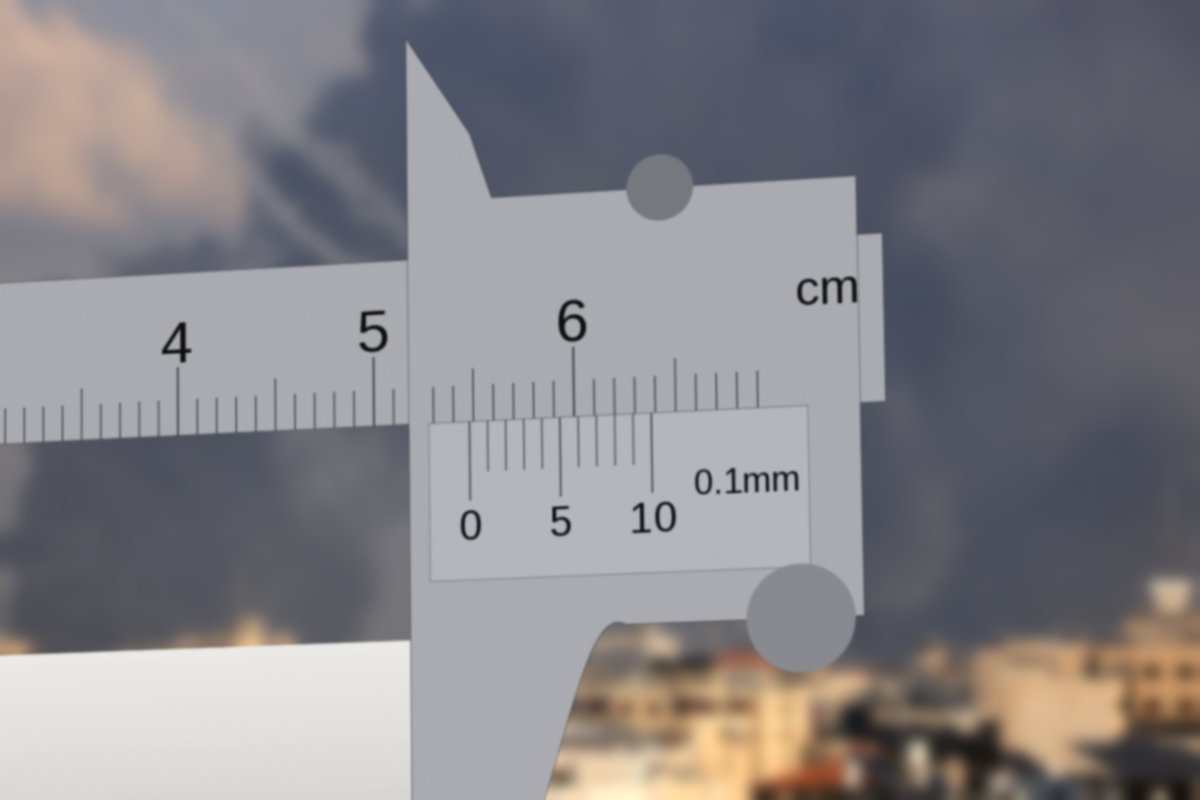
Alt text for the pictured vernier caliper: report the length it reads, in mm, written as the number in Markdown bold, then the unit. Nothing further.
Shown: **54.8** mm
